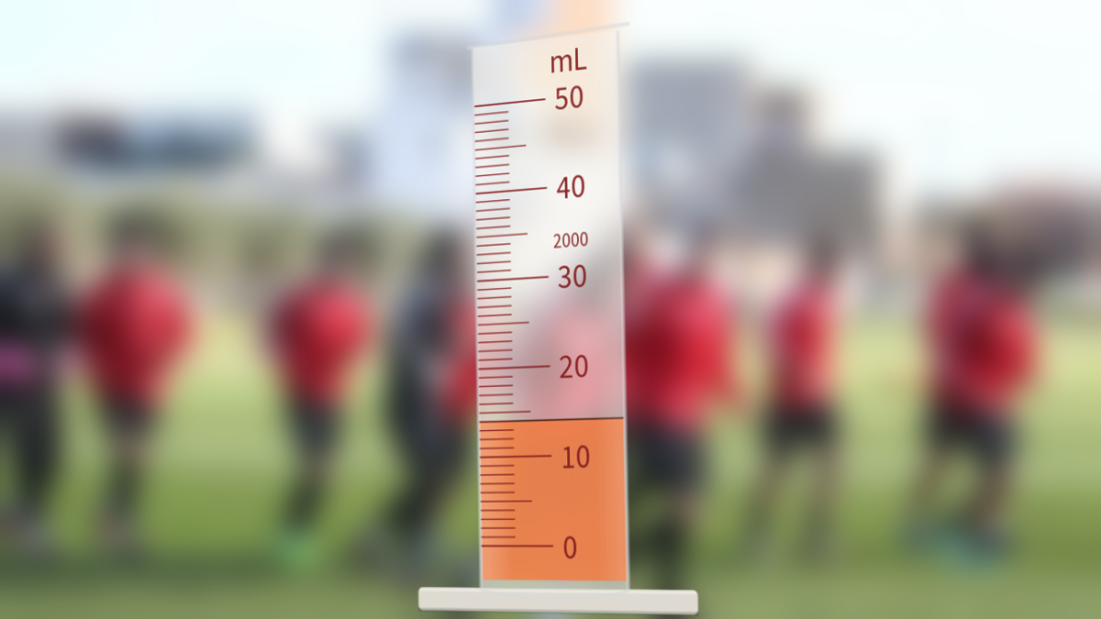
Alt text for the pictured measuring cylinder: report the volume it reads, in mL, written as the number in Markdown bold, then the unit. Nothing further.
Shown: **14** mL
